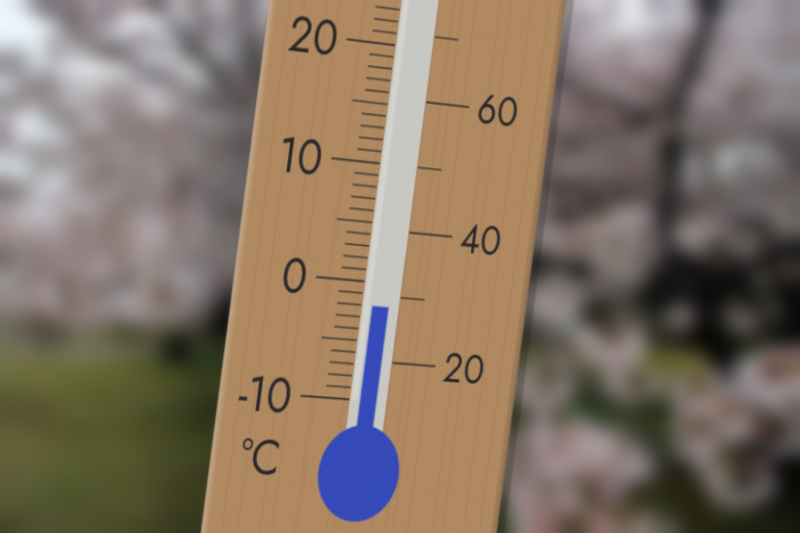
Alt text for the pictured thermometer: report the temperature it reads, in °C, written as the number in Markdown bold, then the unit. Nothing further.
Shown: **-2** °C
